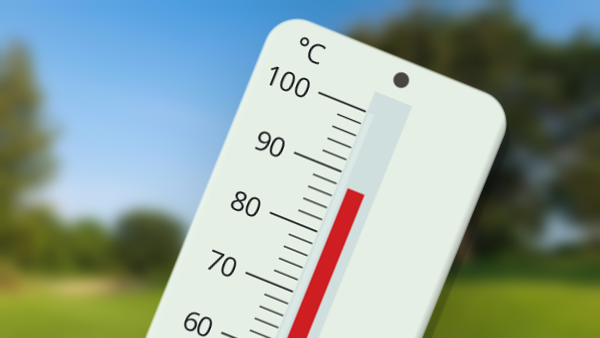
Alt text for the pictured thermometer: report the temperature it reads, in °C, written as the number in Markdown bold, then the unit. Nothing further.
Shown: **88** °C
